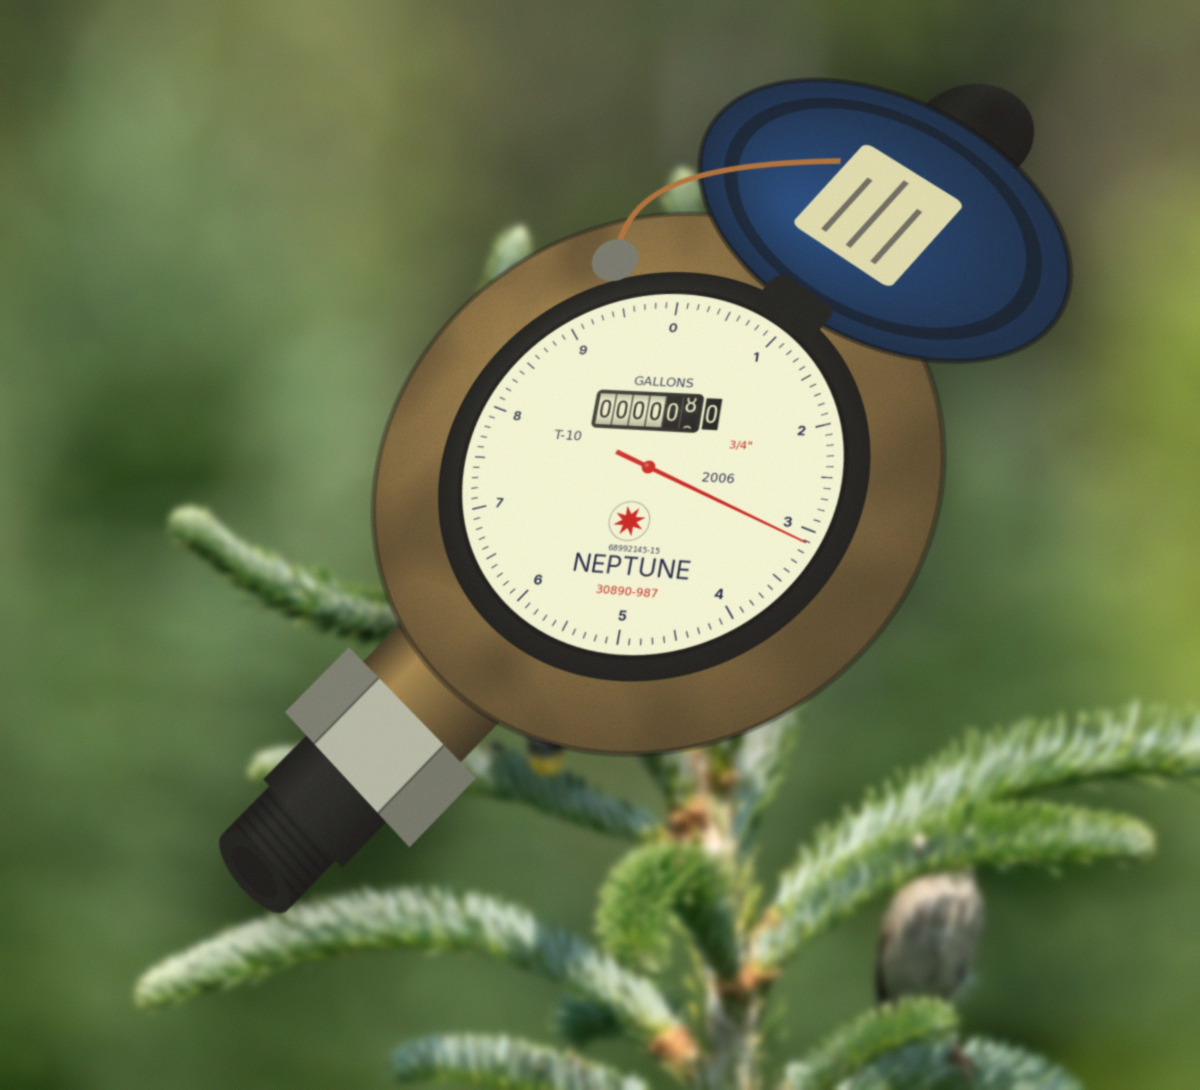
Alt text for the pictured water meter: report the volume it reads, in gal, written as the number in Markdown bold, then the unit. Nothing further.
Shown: **83.1** gal
